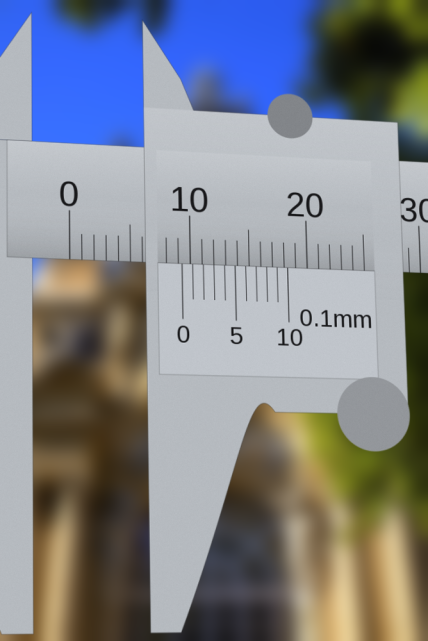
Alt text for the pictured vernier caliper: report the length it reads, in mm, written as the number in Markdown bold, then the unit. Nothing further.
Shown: **9.3** mm
